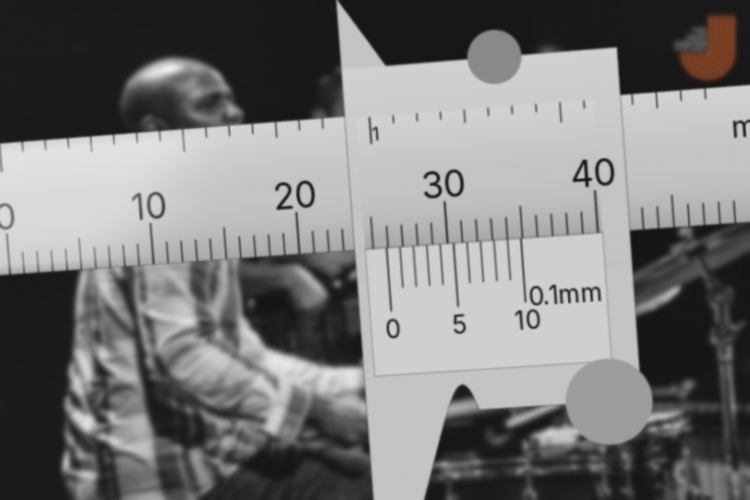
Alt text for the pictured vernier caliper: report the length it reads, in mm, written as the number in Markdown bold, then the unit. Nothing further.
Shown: **25.9** mm
